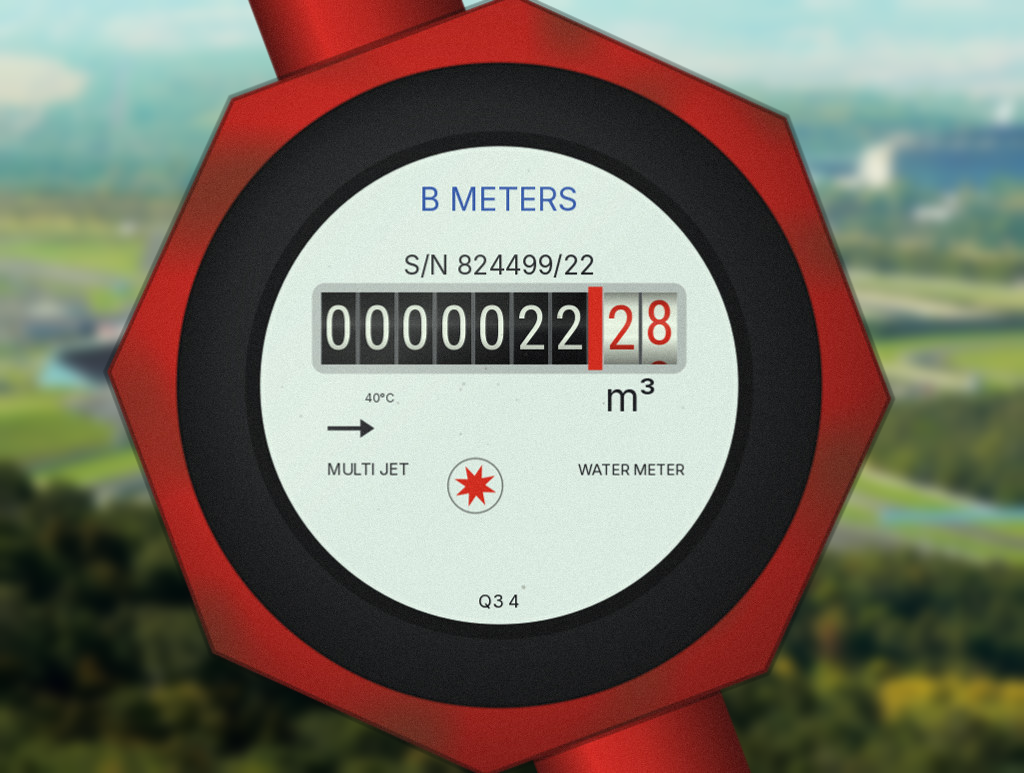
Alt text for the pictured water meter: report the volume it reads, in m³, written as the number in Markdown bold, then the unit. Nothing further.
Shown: **22.28** m³
